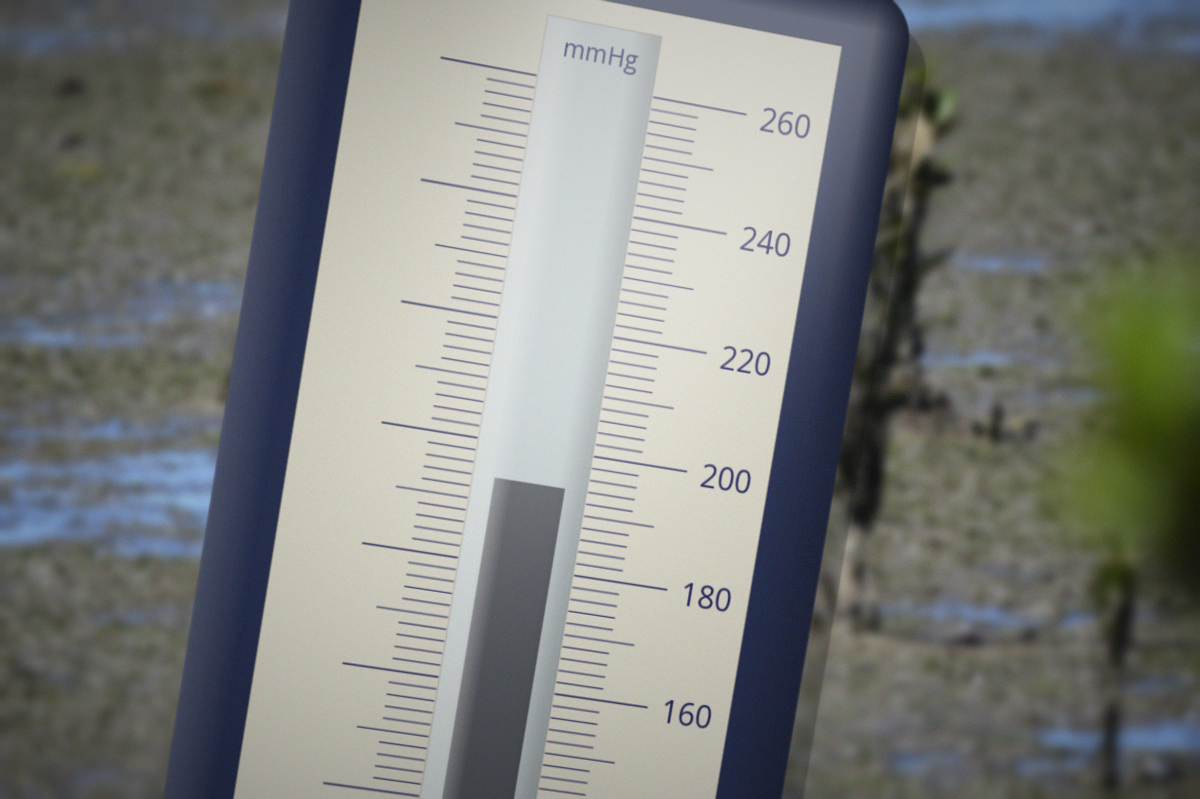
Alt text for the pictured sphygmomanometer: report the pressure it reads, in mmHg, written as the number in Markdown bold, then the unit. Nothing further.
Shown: **194** mmHg
